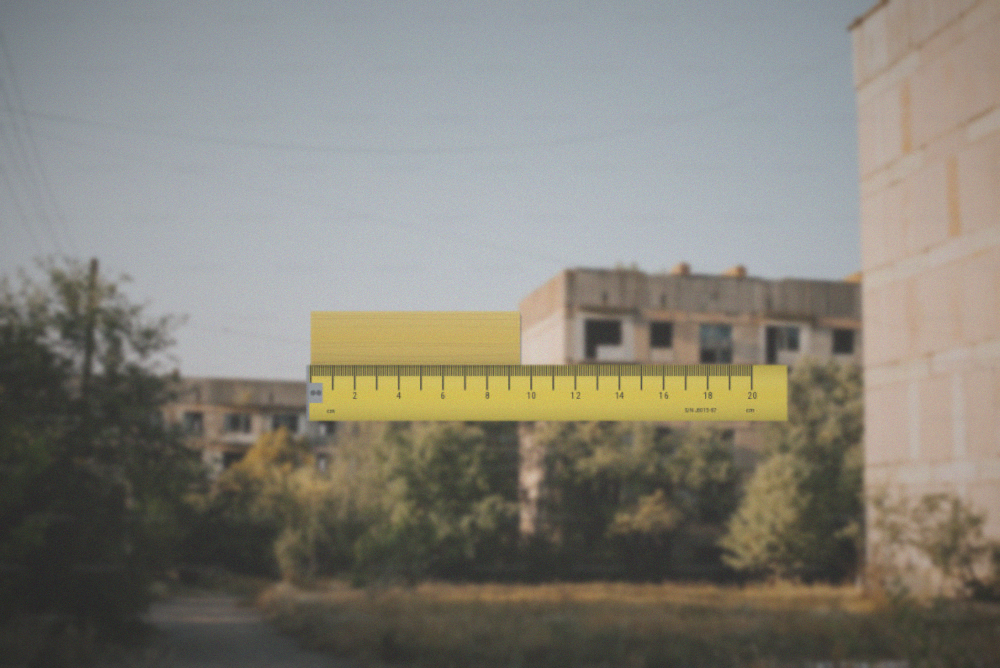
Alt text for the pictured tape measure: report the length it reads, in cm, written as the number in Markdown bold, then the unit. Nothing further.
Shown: **9.5** cm
